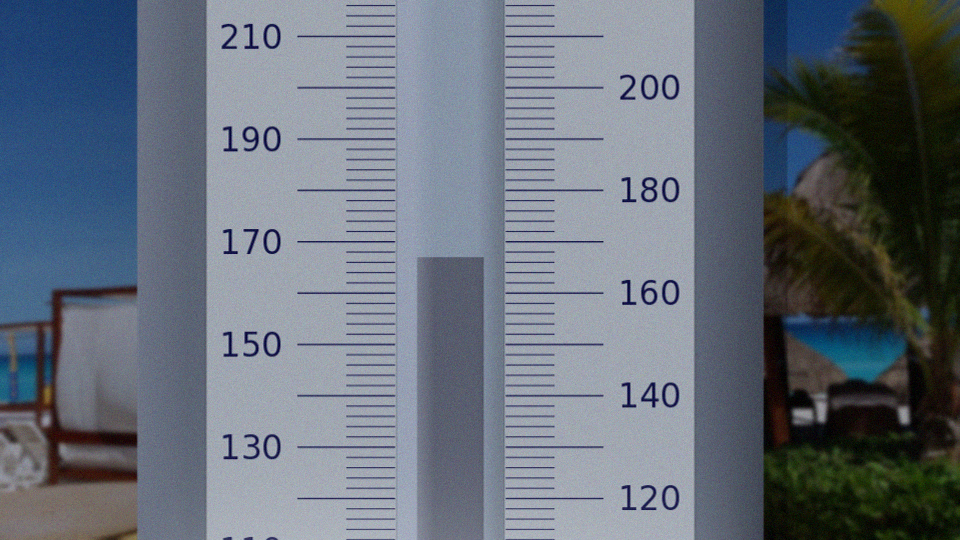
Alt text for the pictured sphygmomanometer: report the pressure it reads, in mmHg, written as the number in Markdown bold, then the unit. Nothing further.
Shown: **167** mmHg
